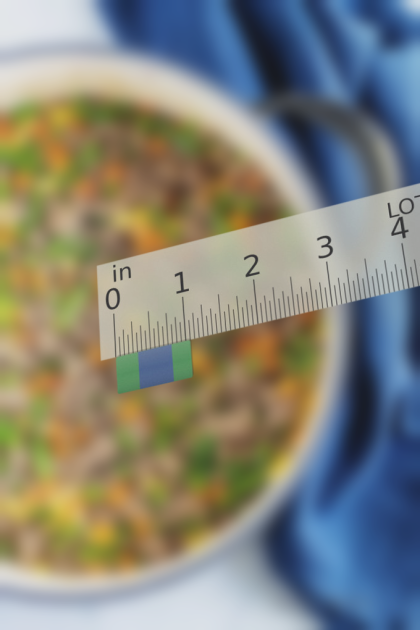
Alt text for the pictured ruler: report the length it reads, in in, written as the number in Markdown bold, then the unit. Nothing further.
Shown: **1.0625** in
